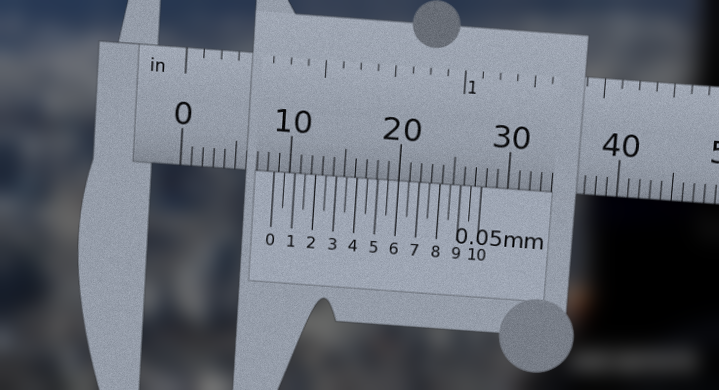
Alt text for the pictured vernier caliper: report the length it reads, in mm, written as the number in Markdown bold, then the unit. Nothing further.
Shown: **8.6** mm
